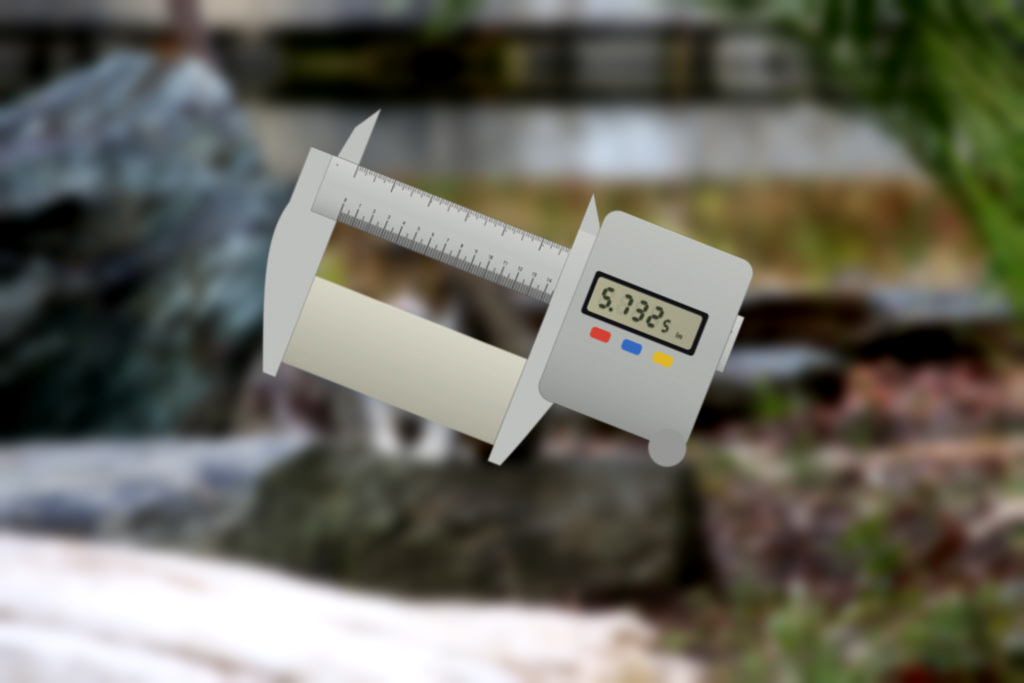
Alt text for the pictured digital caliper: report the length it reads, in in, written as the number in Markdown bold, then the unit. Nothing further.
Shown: **5.7325** in
